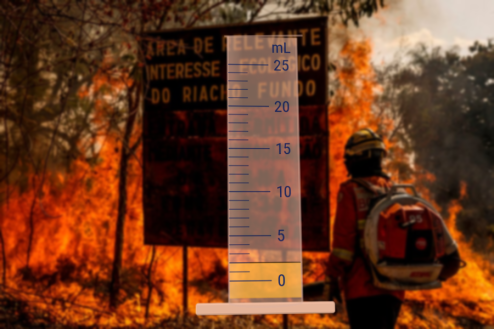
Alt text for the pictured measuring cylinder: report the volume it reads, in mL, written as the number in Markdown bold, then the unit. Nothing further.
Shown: **2** mL
